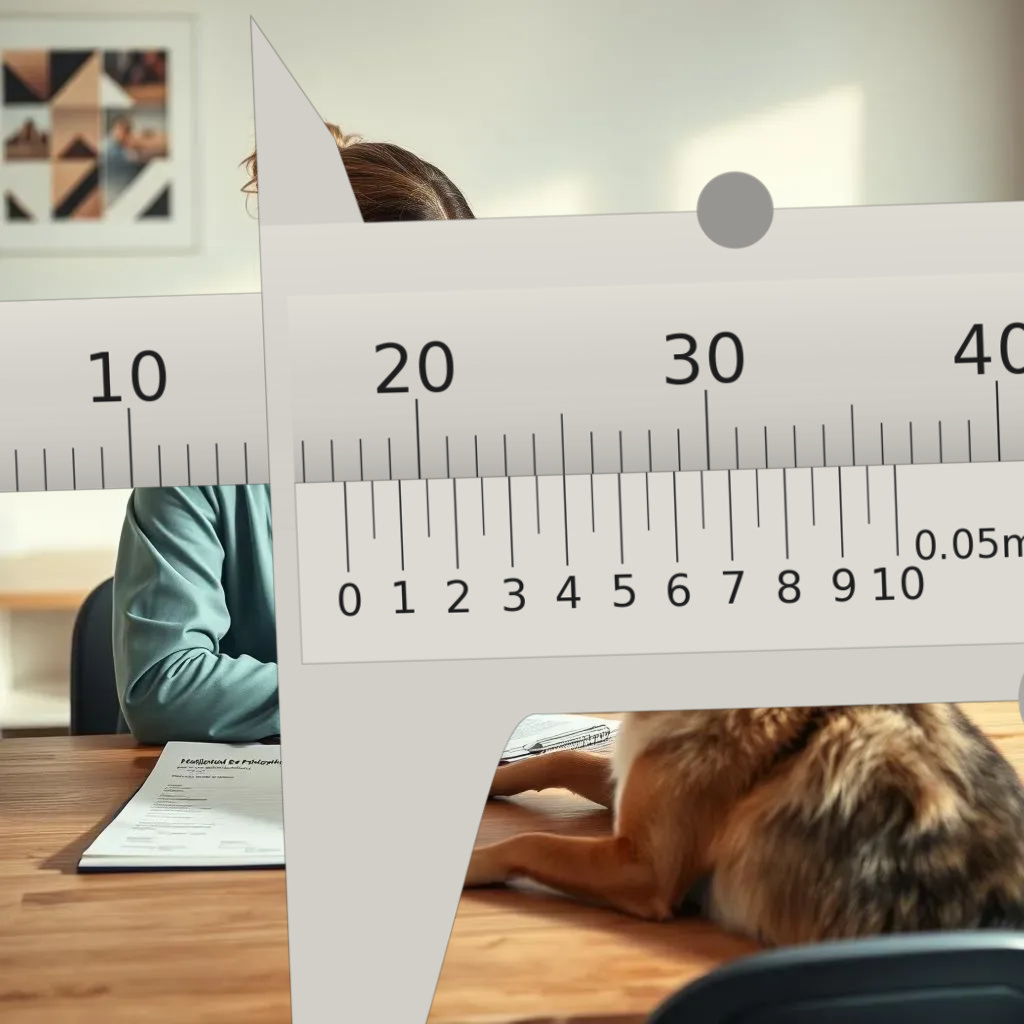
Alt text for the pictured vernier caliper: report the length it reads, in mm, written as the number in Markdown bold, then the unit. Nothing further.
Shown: **17.40** mm
